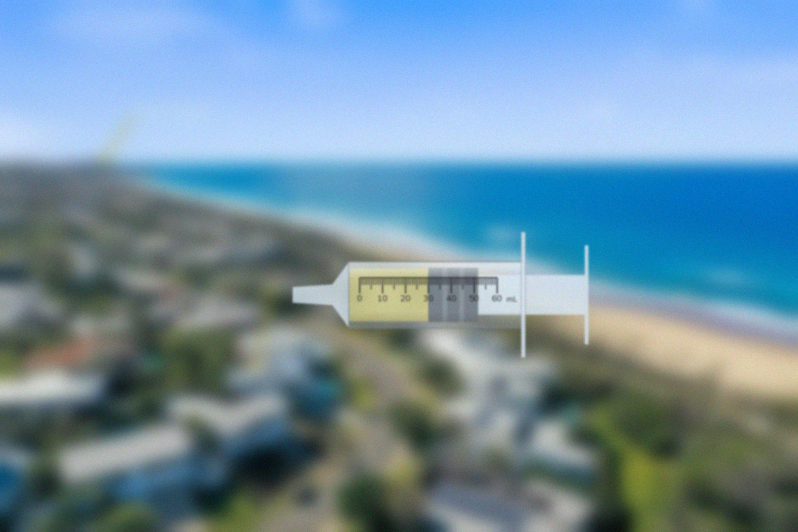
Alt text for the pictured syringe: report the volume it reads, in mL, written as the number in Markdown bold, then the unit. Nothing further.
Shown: **30** mL
